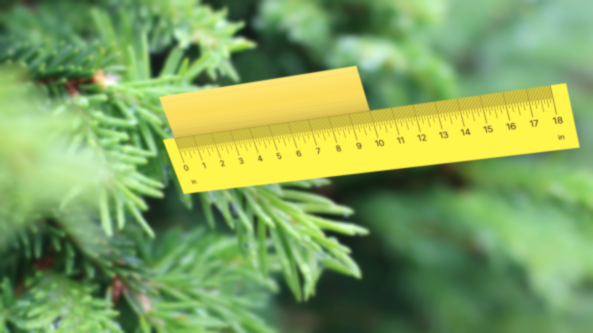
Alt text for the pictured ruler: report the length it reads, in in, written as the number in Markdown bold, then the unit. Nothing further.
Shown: **10** in
